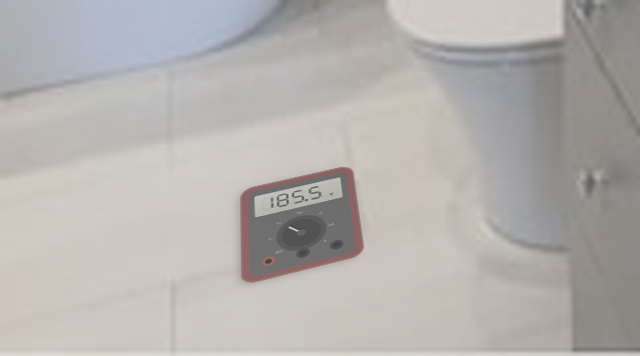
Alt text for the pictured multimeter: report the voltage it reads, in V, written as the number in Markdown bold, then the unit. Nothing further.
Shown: **185.5** V
